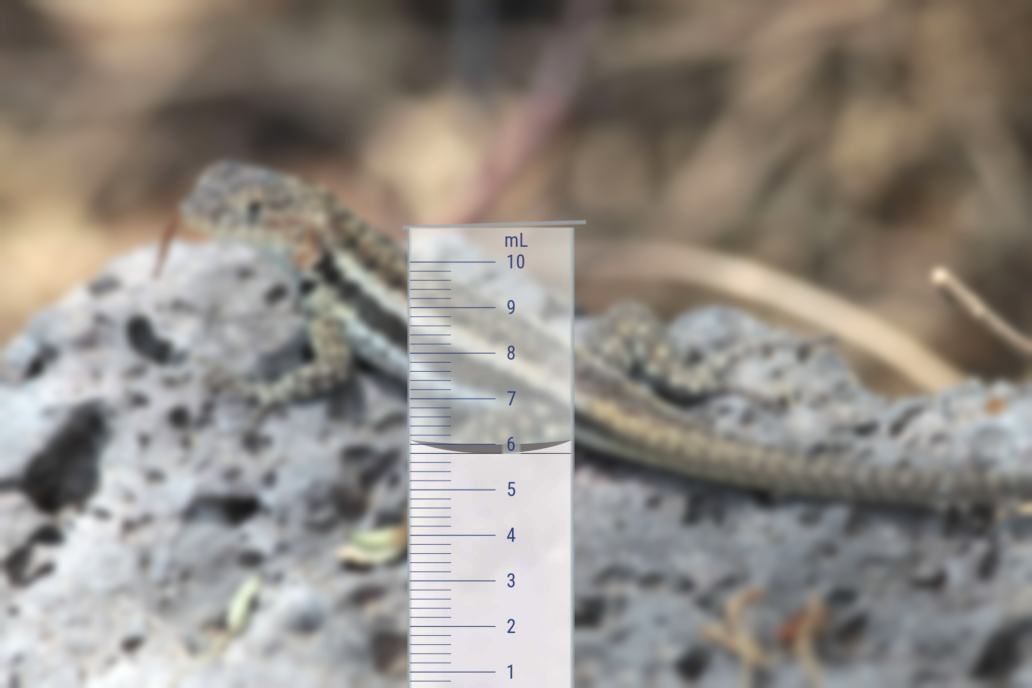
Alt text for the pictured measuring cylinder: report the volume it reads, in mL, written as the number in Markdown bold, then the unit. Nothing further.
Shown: **5.8** mL
